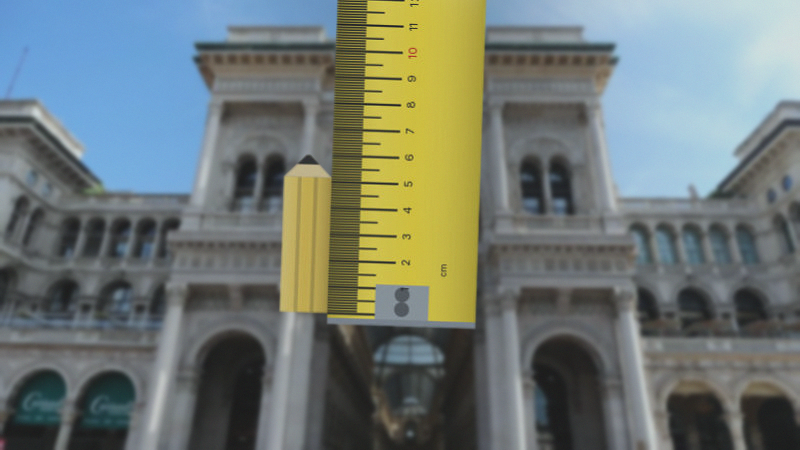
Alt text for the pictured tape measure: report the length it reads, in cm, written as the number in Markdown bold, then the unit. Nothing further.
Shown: **6** cm
